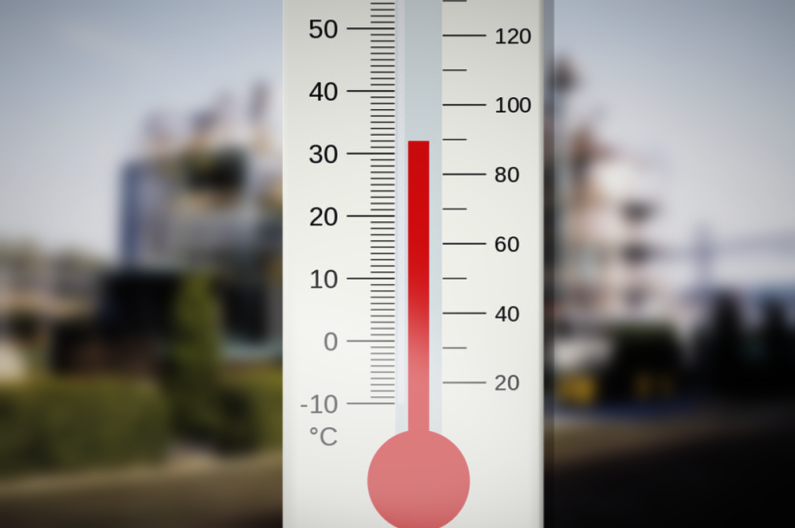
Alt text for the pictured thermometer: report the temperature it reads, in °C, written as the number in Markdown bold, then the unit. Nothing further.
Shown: **32** °C
